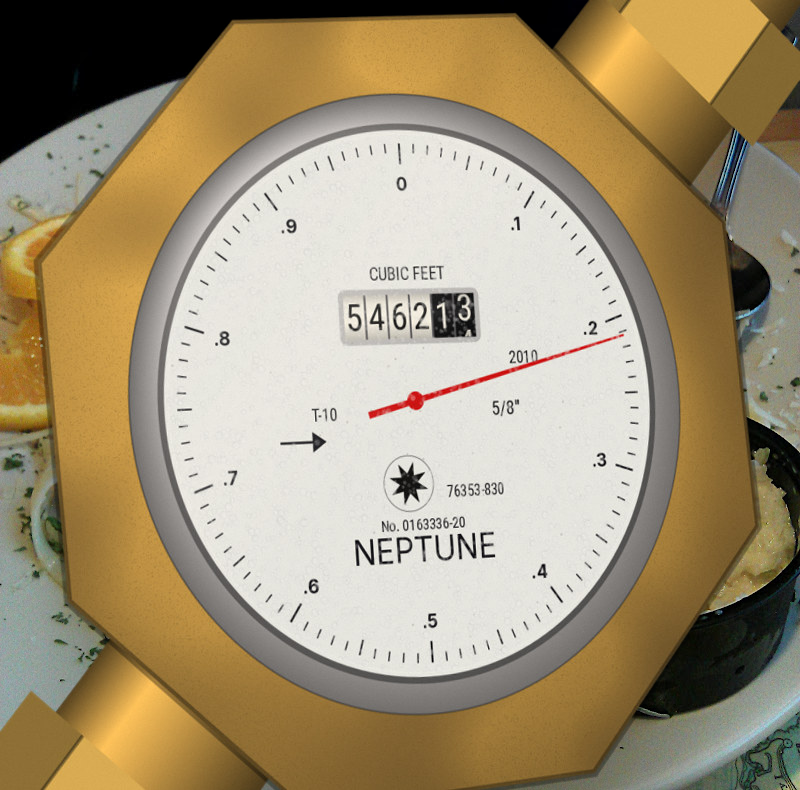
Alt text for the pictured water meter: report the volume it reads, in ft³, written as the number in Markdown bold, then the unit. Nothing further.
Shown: **546213.21** ft³
